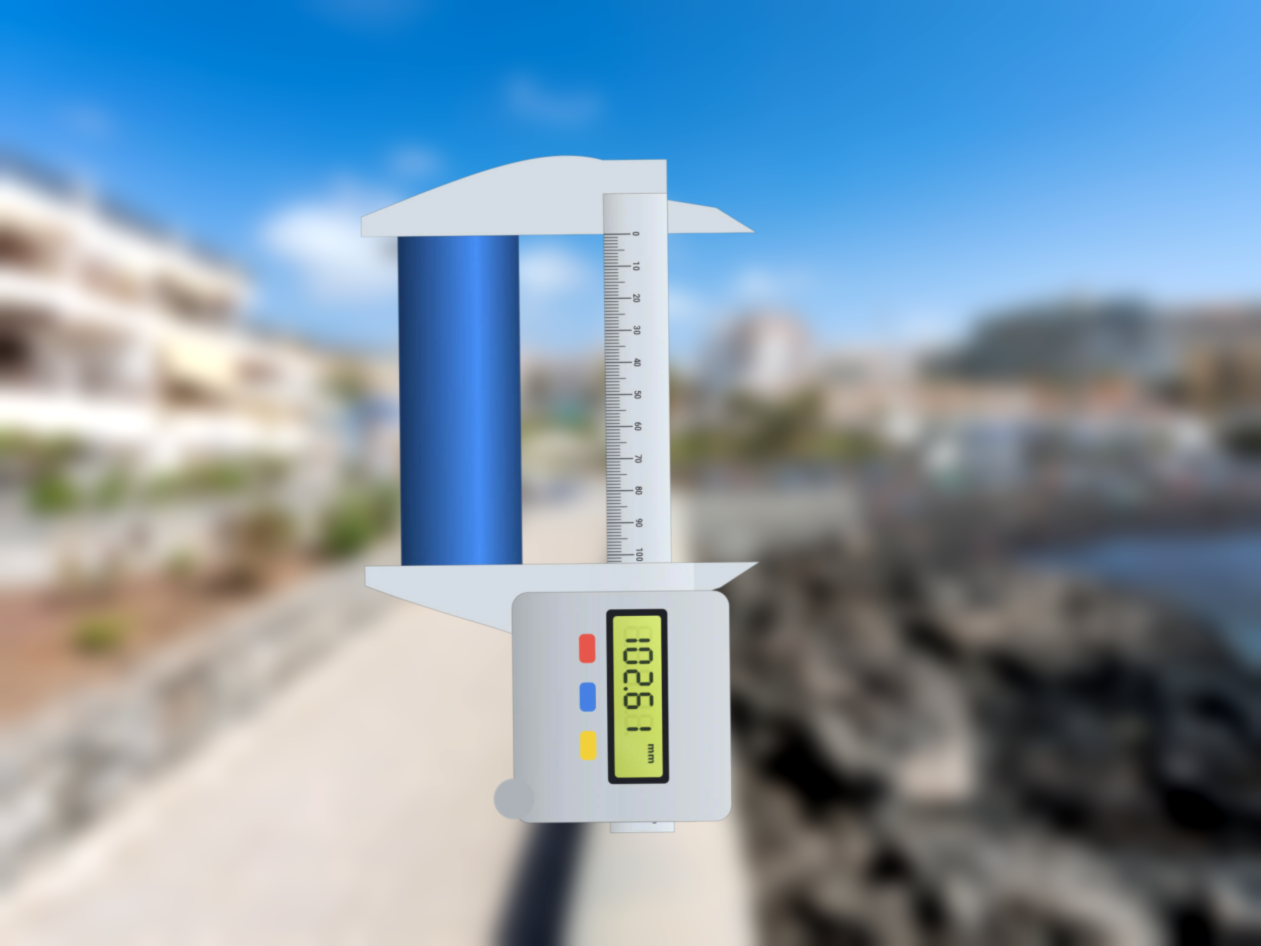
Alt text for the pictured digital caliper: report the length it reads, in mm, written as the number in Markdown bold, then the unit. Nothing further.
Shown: **102.61** mm
